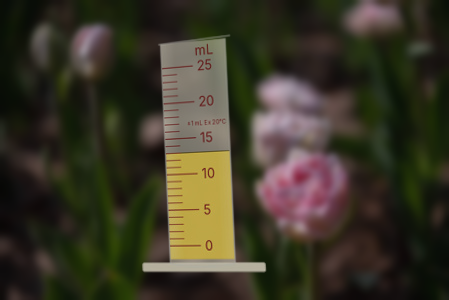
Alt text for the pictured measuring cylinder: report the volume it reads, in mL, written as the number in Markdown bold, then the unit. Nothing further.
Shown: **13** mL
